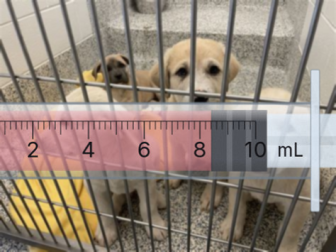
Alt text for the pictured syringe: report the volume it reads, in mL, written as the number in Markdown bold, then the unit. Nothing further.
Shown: **8.4** mL
